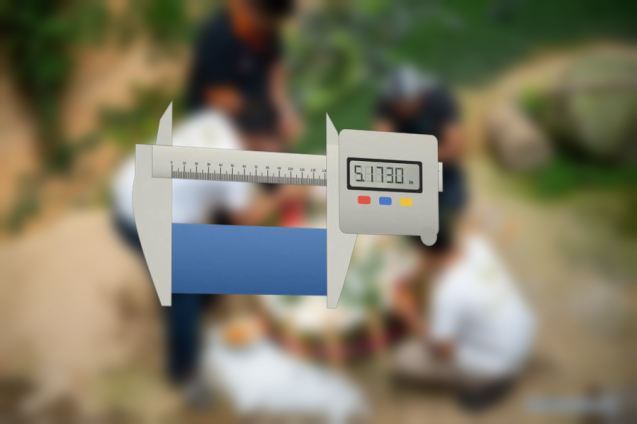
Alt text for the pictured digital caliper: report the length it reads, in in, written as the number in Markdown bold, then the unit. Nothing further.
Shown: **5.1730** in
